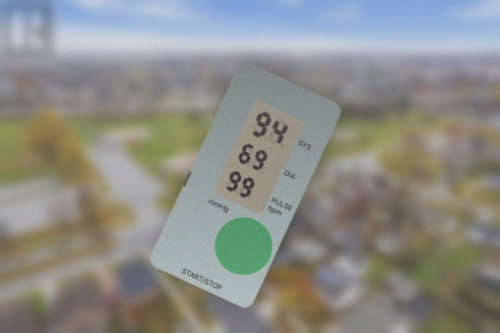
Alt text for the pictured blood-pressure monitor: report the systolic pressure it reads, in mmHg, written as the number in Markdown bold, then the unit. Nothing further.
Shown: **94** mmHg
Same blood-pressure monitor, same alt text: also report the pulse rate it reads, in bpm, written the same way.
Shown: **99** bpm
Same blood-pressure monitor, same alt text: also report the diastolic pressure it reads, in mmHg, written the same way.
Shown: **69** mmHg
